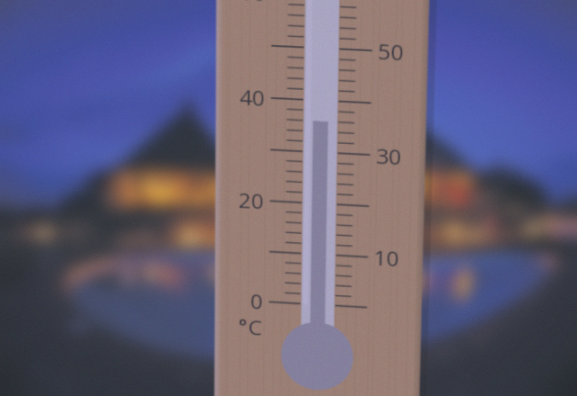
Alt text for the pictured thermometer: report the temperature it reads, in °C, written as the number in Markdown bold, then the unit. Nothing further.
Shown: **36** °C
